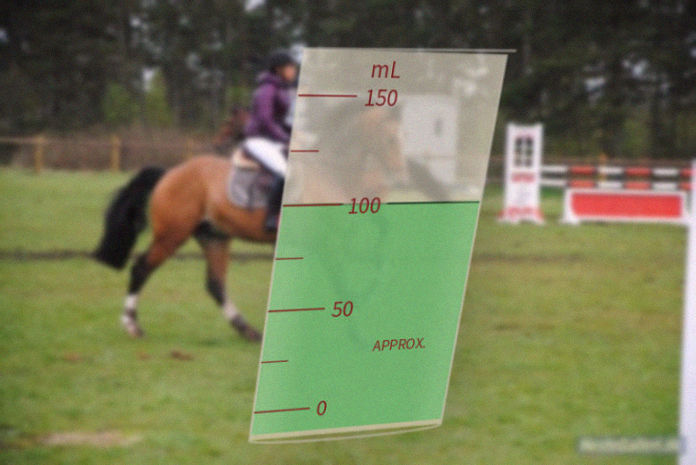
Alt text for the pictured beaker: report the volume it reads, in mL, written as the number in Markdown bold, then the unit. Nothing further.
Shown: **100** mL
